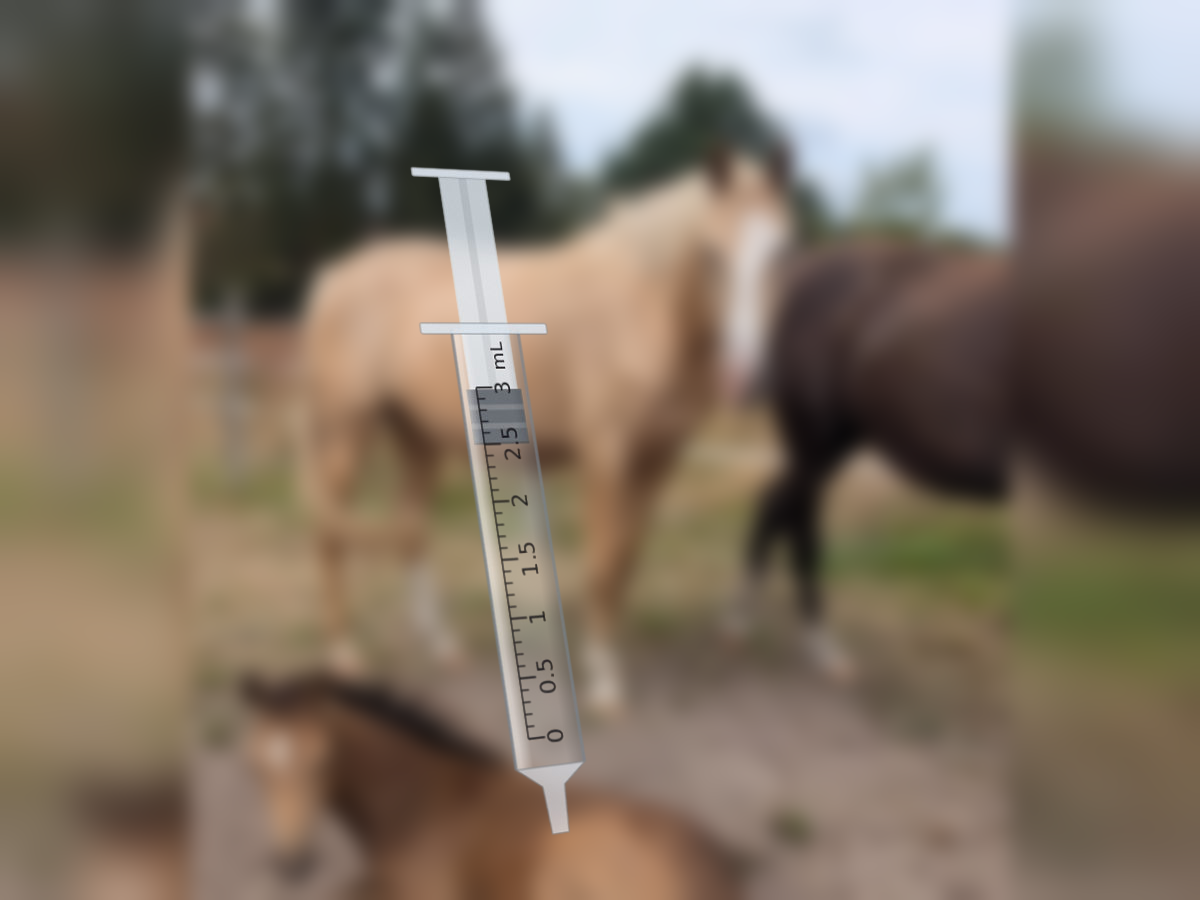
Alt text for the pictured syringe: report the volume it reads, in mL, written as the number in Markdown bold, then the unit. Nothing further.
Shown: **2.5** mL
